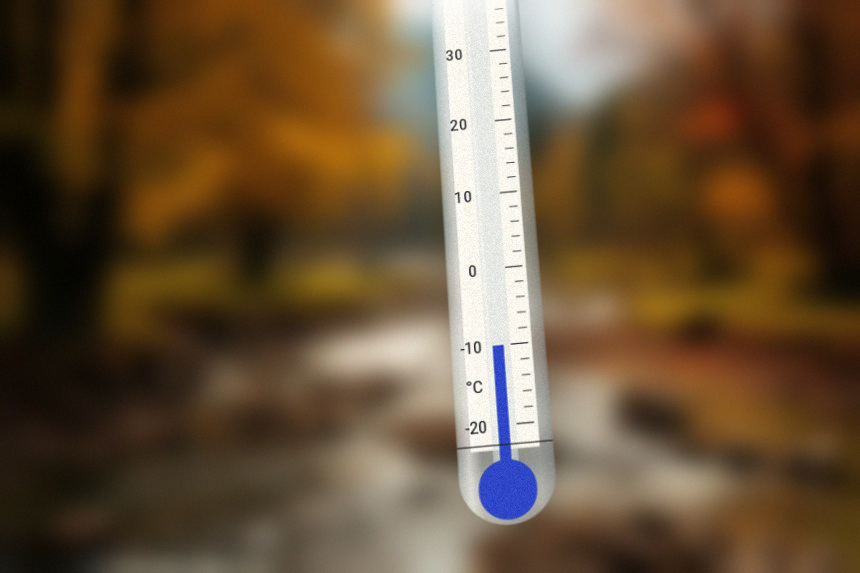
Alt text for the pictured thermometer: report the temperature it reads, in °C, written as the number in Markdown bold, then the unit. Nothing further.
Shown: **-10** °C
